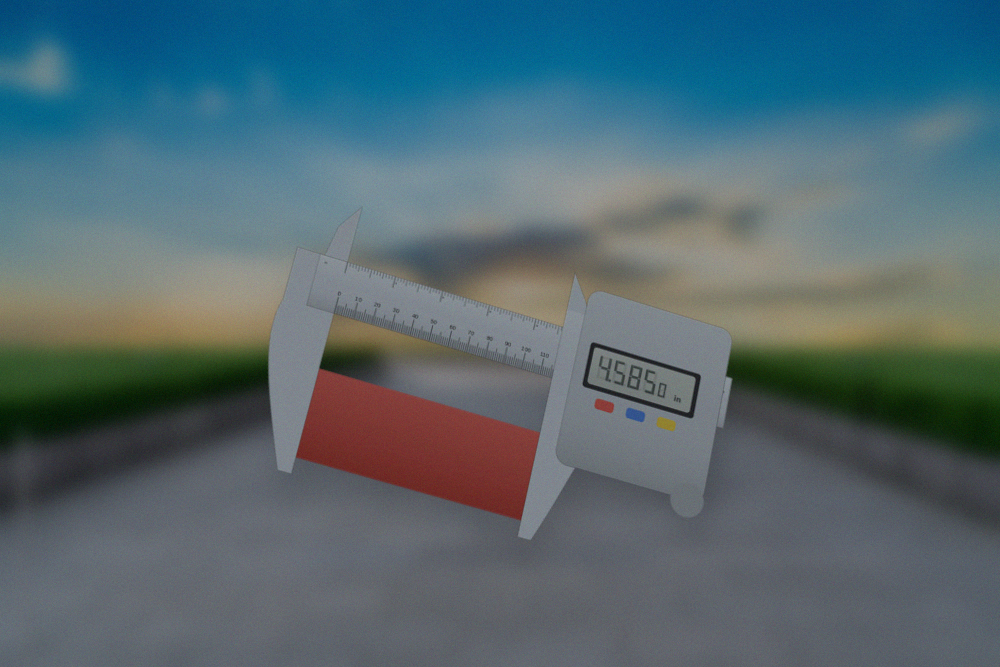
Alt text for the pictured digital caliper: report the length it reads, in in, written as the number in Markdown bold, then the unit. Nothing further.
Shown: **4.5850** in
